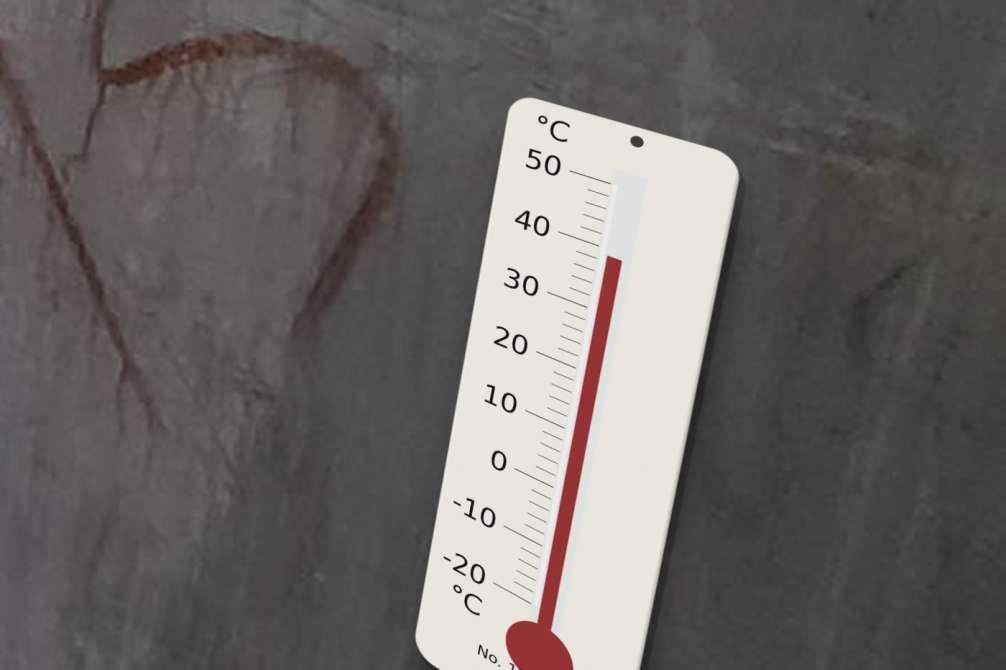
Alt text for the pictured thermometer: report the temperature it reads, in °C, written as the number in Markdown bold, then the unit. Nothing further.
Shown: **39** °C
